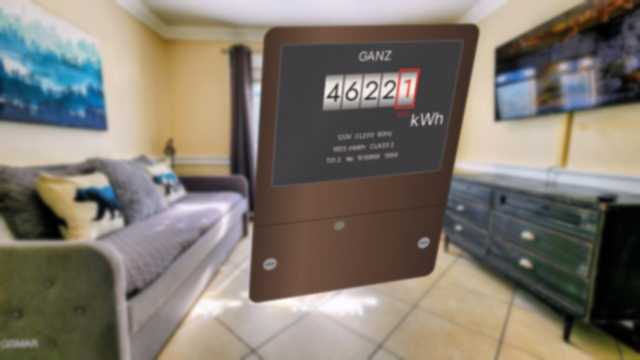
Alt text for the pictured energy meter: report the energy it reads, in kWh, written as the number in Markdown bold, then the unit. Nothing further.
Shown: **4622.1** kWh
